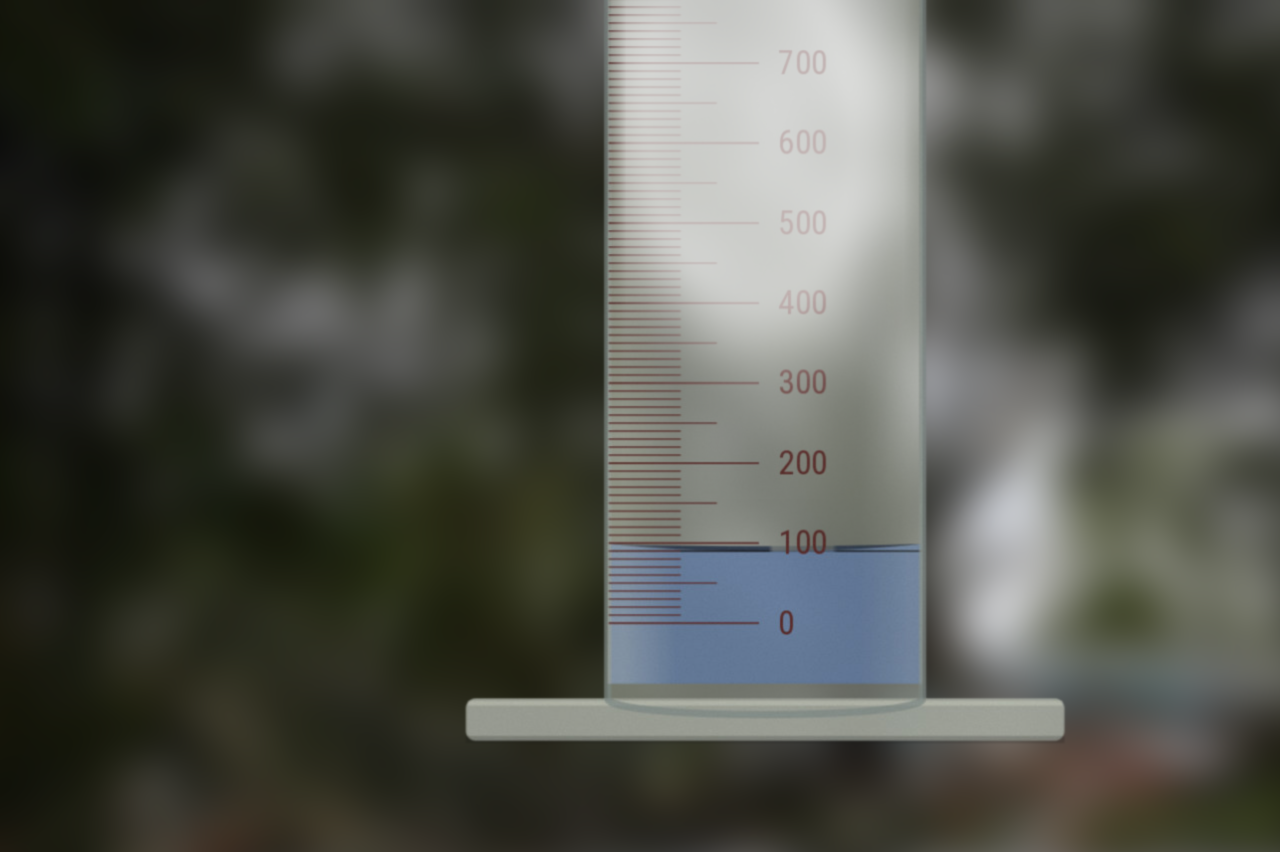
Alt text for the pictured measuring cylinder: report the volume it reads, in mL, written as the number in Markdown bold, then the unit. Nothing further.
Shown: **90** mL
